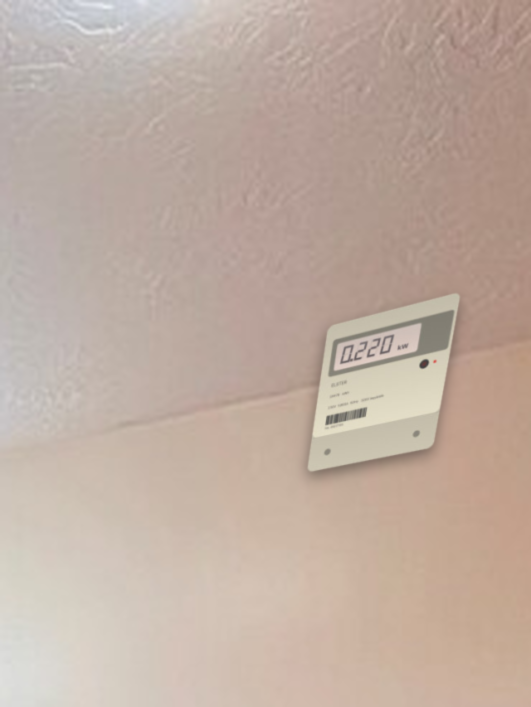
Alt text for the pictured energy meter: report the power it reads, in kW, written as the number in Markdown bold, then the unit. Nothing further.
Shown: **0.220** kW
